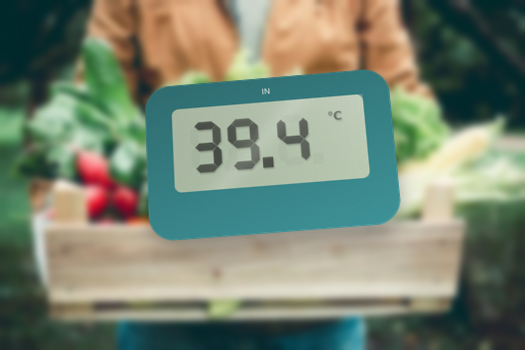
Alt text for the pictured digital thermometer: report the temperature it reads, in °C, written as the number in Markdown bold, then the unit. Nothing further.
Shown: **39.4** °C
